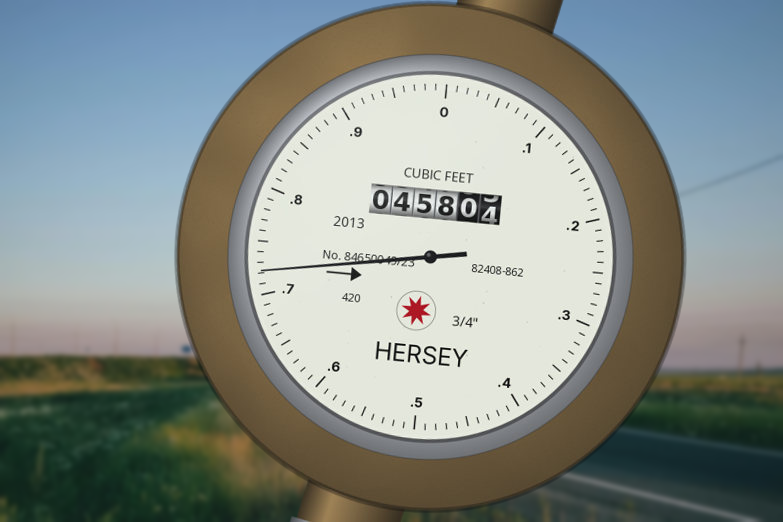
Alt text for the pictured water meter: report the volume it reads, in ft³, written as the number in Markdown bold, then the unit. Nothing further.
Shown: **45803.72** ft³
